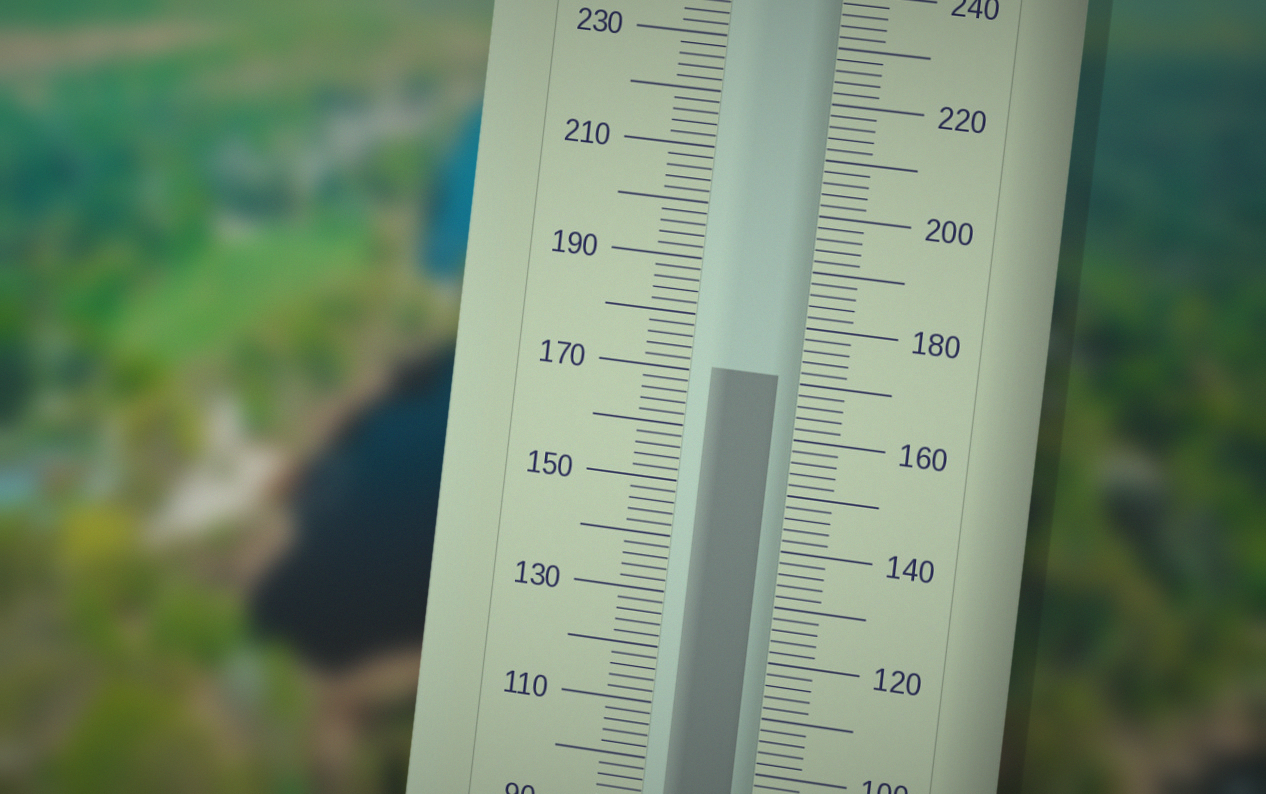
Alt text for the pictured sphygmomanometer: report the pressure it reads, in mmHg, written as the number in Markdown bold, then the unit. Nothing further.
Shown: **171** mmHg
